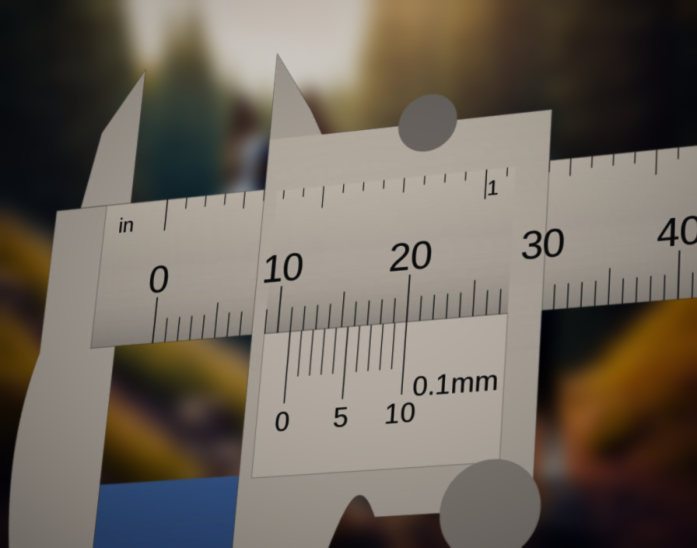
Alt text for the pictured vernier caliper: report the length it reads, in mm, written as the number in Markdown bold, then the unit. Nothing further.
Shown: **11.0** mm
